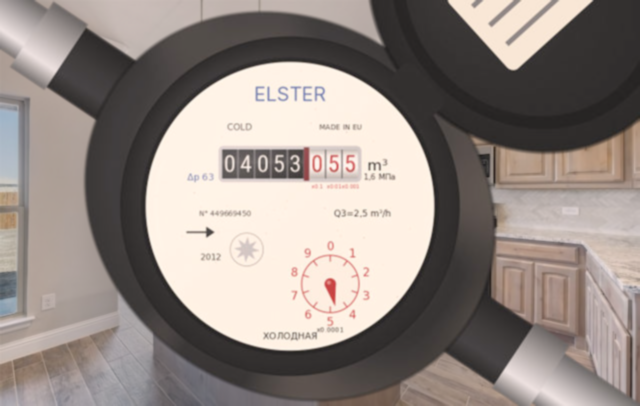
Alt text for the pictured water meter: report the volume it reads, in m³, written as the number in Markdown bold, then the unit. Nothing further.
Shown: **4053.0554** m³
